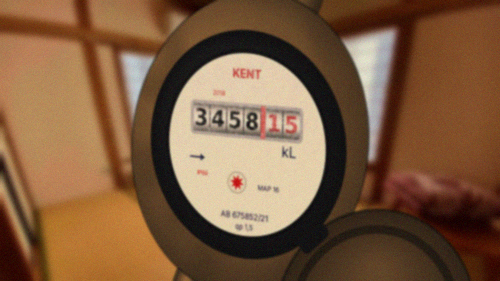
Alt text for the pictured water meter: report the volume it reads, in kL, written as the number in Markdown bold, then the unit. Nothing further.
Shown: **3458.15** kL
